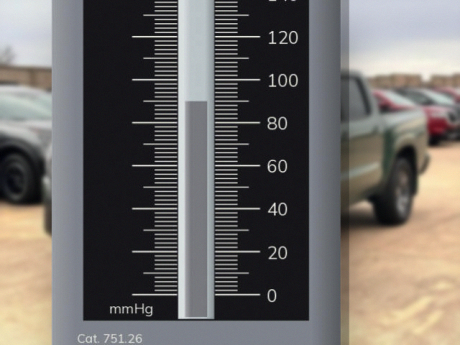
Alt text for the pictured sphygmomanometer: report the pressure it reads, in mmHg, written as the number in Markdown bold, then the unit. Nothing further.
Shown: **90** mmHg
